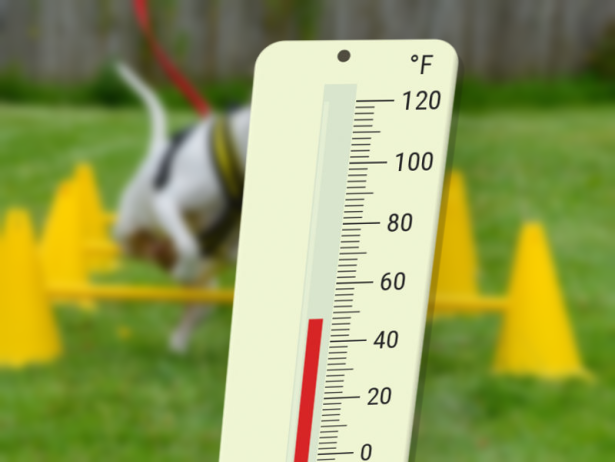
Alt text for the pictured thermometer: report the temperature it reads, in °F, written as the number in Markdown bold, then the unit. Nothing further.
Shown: **48** °F
